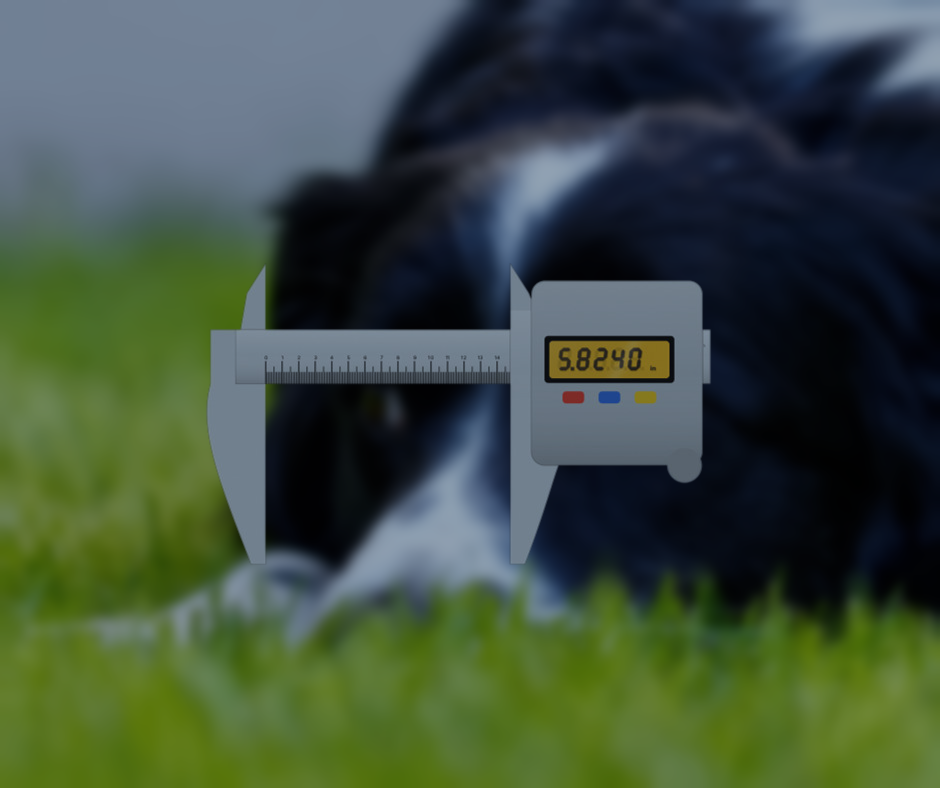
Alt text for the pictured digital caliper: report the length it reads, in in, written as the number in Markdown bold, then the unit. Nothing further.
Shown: **5.8240** in
